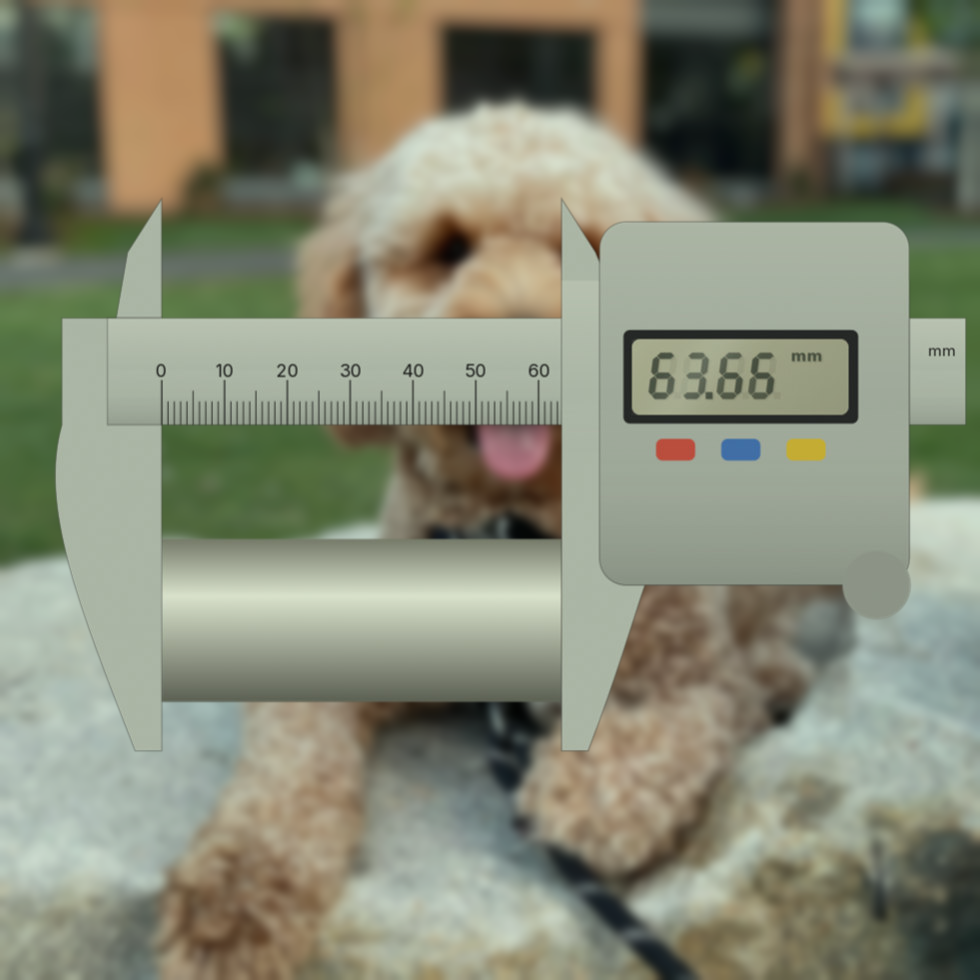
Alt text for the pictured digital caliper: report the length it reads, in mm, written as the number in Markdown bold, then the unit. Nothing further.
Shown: **63.66** mm
